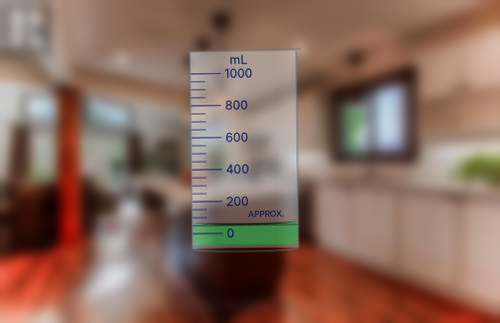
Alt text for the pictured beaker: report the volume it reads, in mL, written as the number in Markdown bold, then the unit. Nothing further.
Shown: **50** mL
